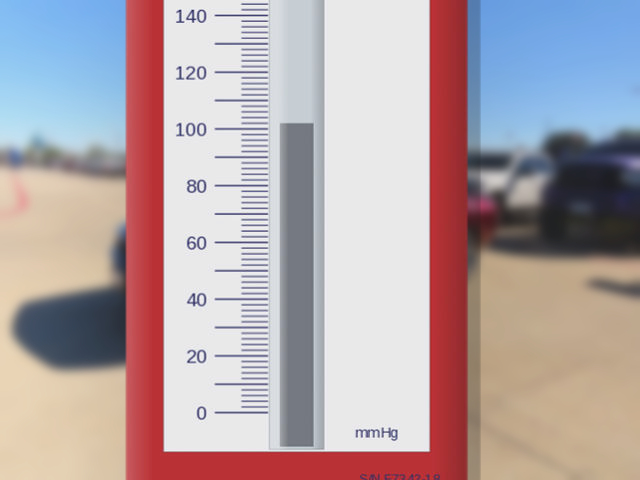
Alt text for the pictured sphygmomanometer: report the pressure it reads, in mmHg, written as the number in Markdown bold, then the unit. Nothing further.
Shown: **102** mmHg
